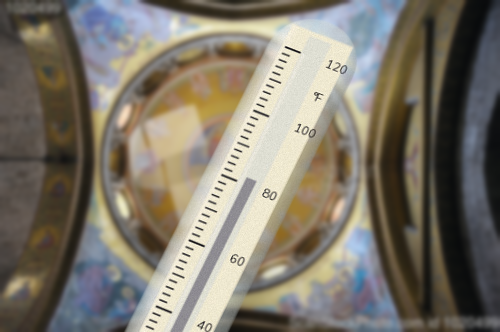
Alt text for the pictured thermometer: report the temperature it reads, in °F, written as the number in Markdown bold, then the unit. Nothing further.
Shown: **82** °F
